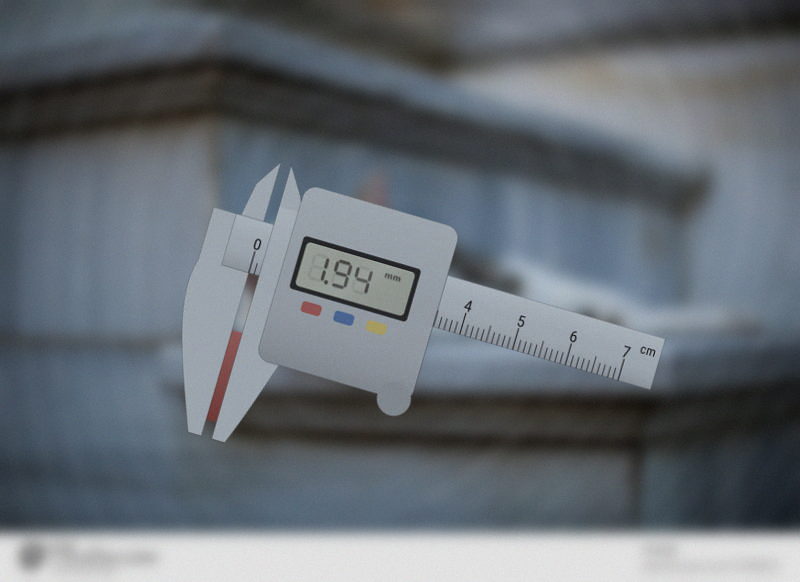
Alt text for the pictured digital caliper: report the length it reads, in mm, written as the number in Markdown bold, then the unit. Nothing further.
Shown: **1.94** mm
